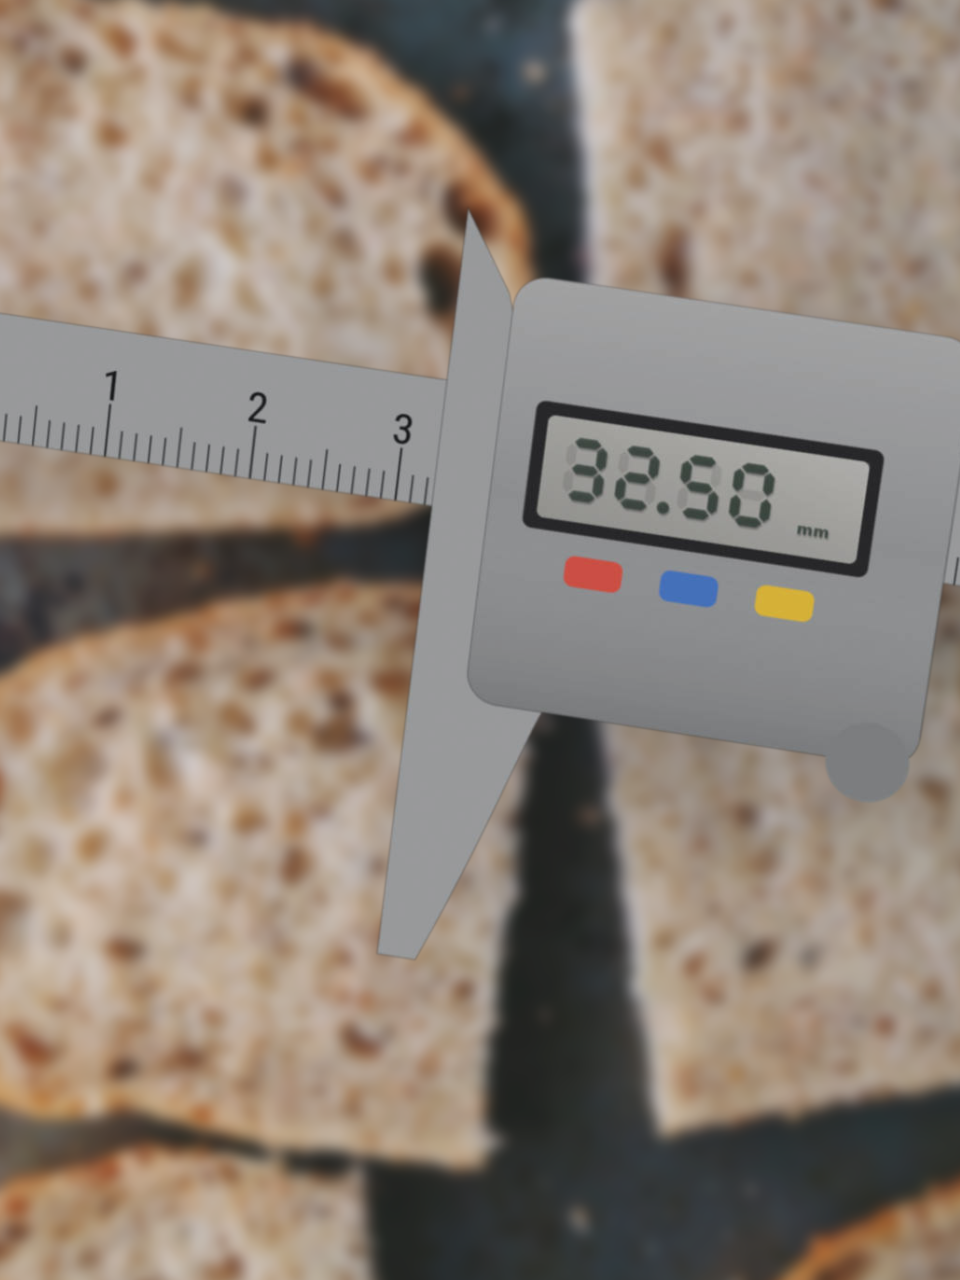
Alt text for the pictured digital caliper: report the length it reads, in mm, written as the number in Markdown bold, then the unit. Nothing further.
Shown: **32.50** mm
